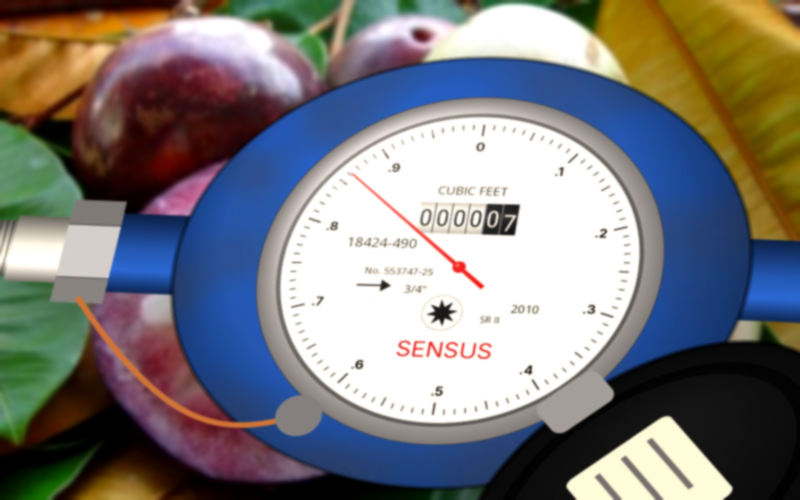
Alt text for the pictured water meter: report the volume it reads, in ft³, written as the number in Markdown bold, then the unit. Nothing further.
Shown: **6.86** ft³
